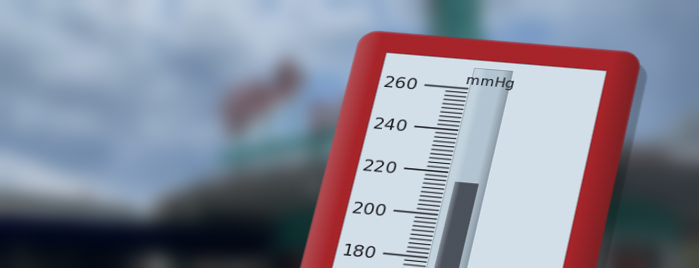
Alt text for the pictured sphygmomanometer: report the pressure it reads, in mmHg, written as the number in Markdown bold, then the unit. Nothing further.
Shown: **216** mmHg
